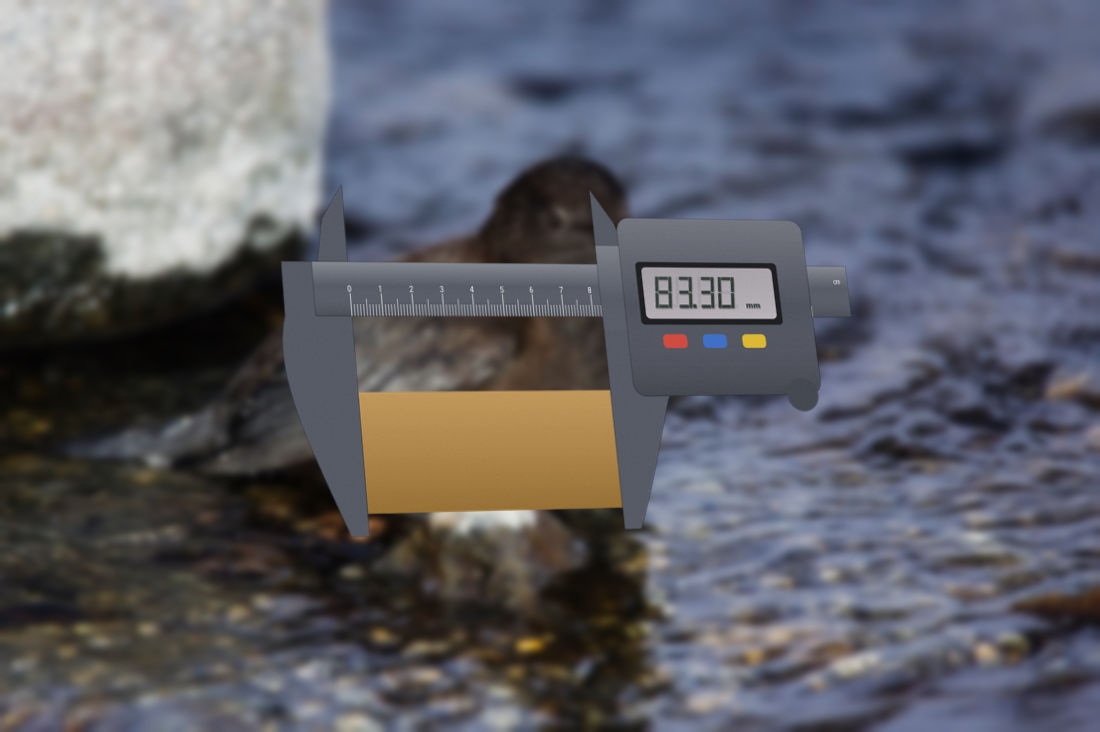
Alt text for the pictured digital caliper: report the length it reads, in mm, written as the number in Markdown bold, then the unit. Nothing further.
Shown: **83.30** mm
